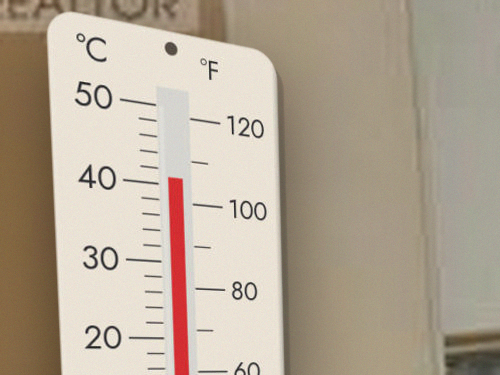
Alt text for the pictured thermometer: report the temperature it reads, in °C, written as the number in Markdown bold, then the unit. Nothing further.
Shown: **41** °C
